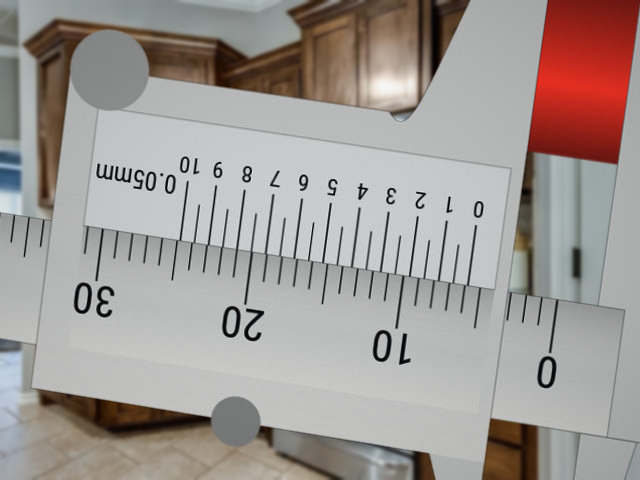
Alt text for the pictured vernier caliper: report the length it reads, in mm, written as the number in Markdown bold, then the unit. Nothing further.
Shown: **5.8** mm
